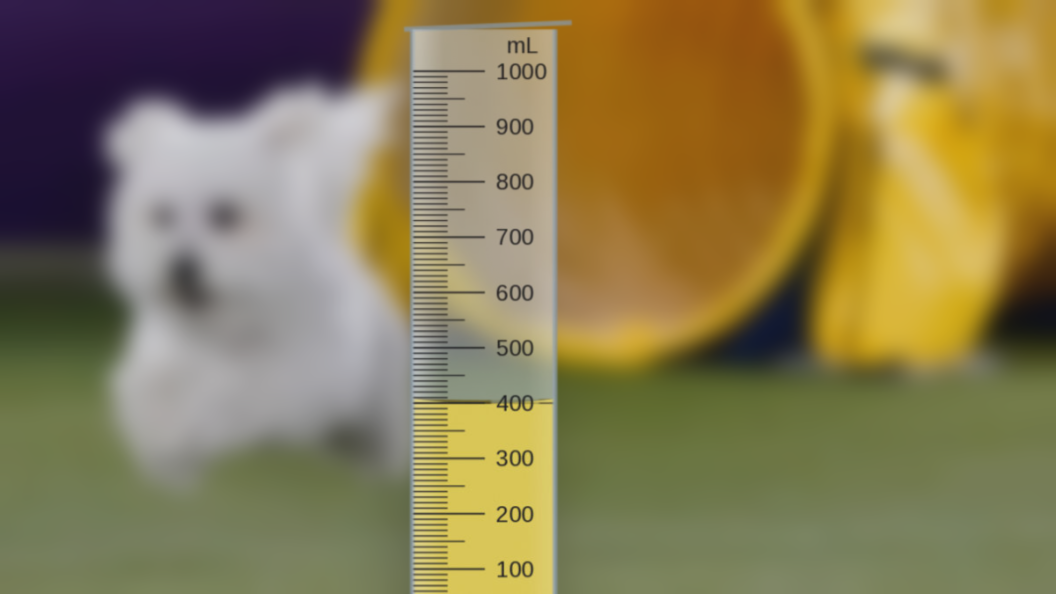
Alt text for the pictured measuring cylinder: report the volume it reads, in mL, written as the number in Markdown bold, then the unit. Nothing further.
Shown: **400** mL
